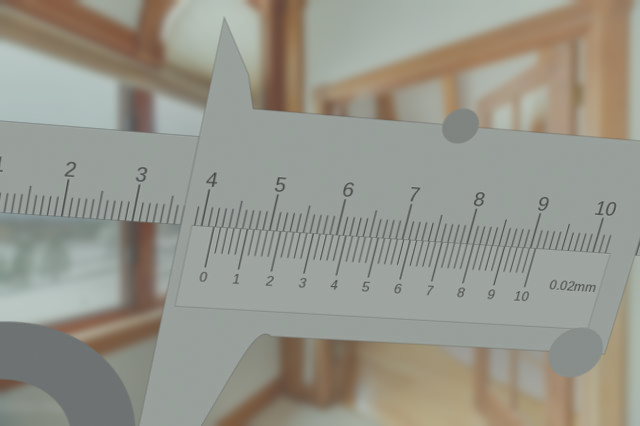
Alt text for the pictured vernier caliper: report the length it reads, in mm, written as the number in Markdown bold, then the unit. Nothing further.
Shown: **41.8** mm
